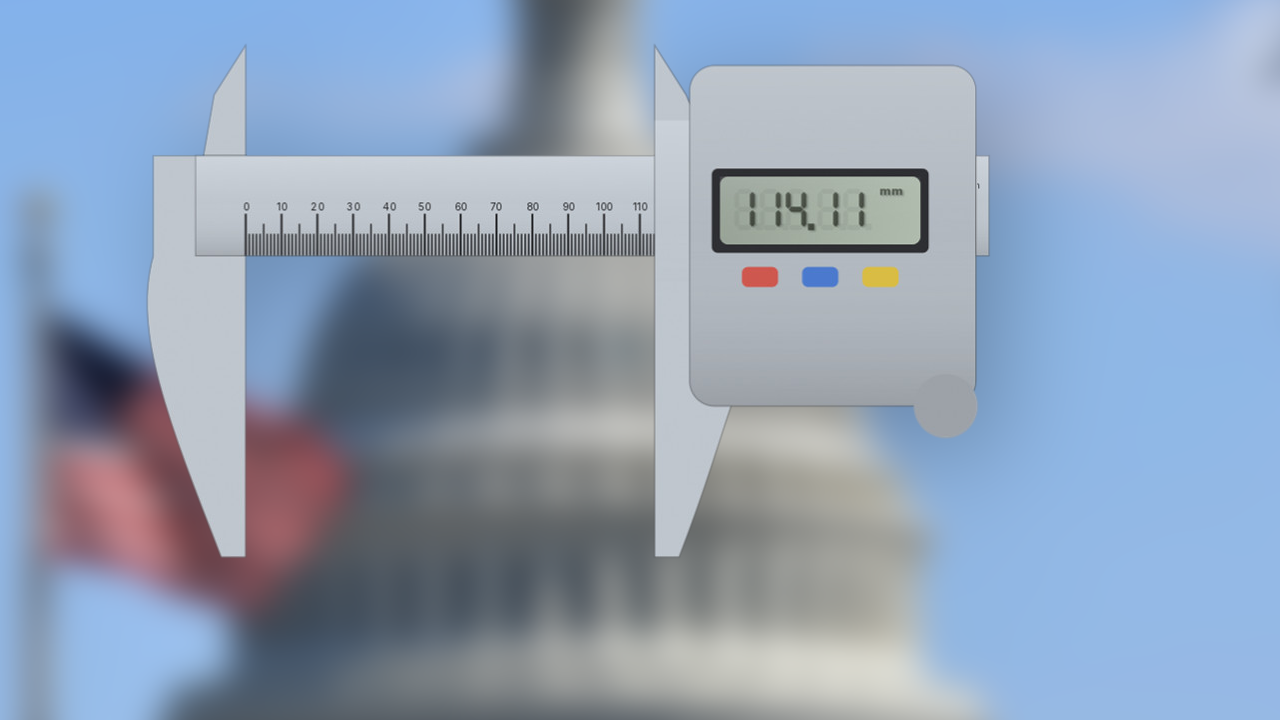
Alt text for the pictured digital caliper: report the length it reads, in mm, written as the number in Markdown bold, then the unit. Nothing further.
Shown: **114.11** mm
